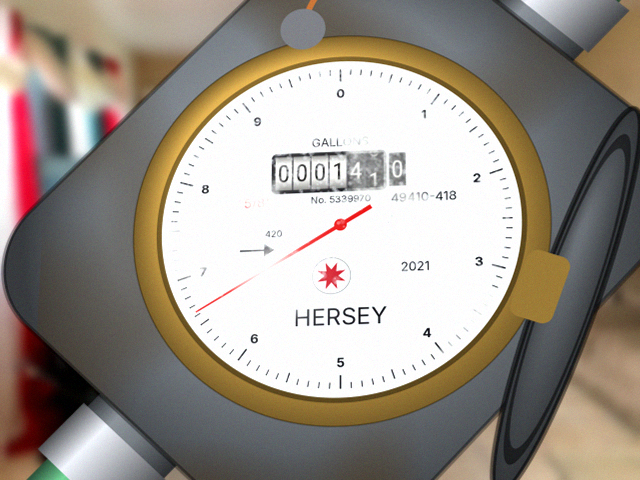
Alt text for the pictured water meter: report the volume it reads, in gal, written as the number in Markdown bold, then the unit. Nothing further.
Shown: **1406.6** gal
